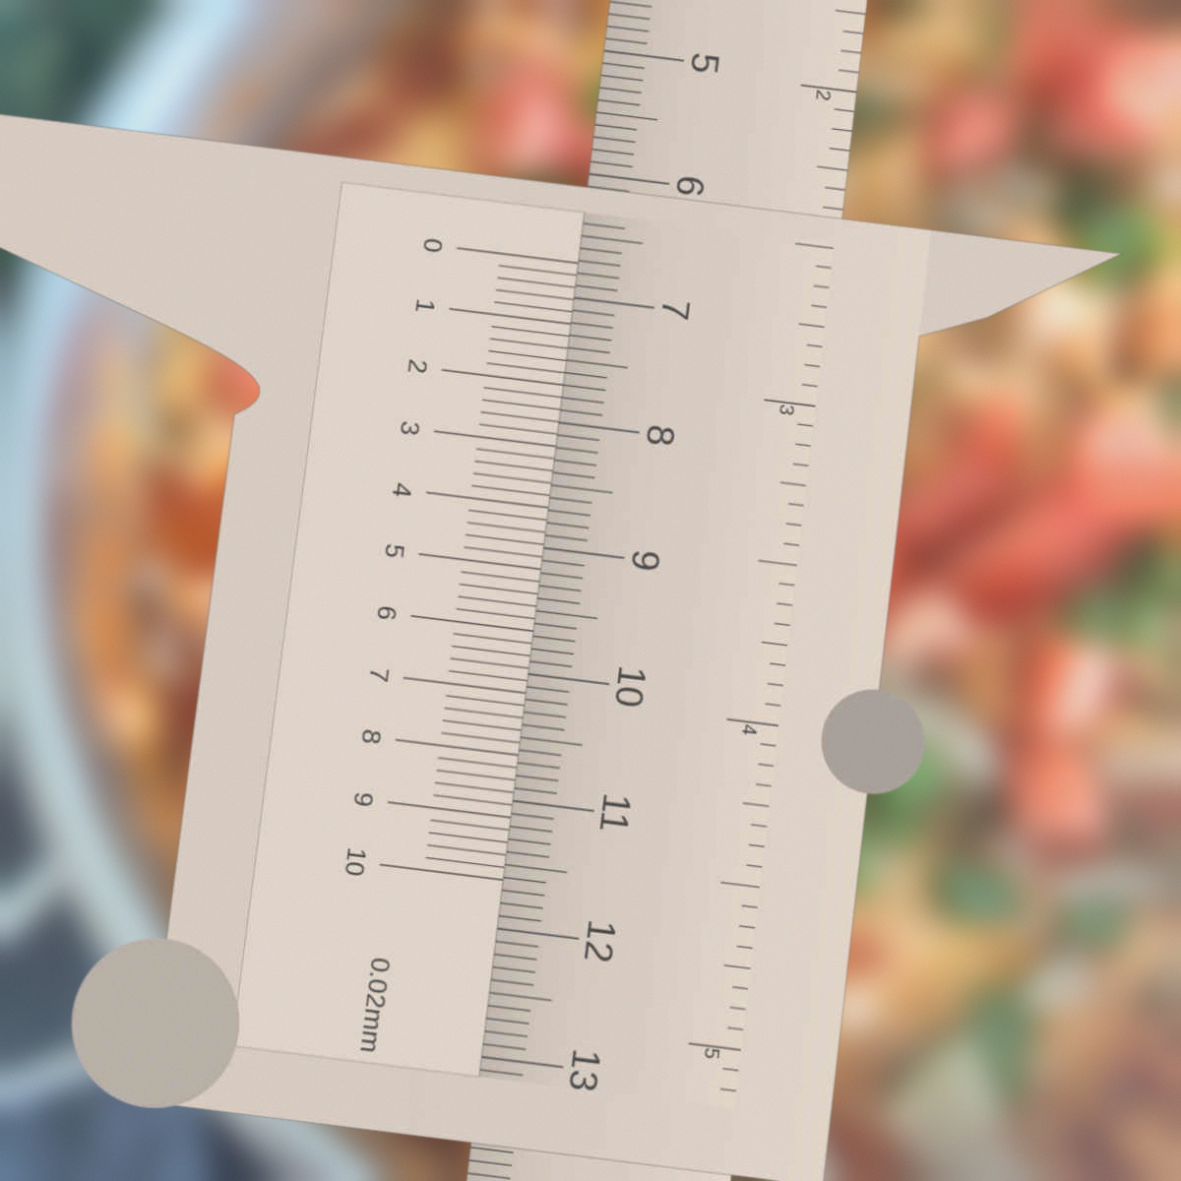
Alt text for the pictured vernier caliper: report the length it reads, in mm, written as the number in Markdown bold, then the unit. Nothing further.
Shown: **67.2** mm
